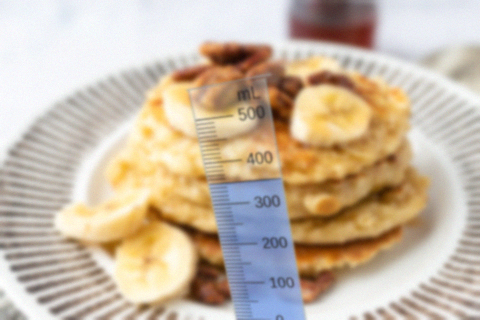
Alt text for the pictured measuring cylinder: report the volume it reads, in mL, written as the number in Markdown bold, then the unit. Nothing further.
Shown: **350** mL
